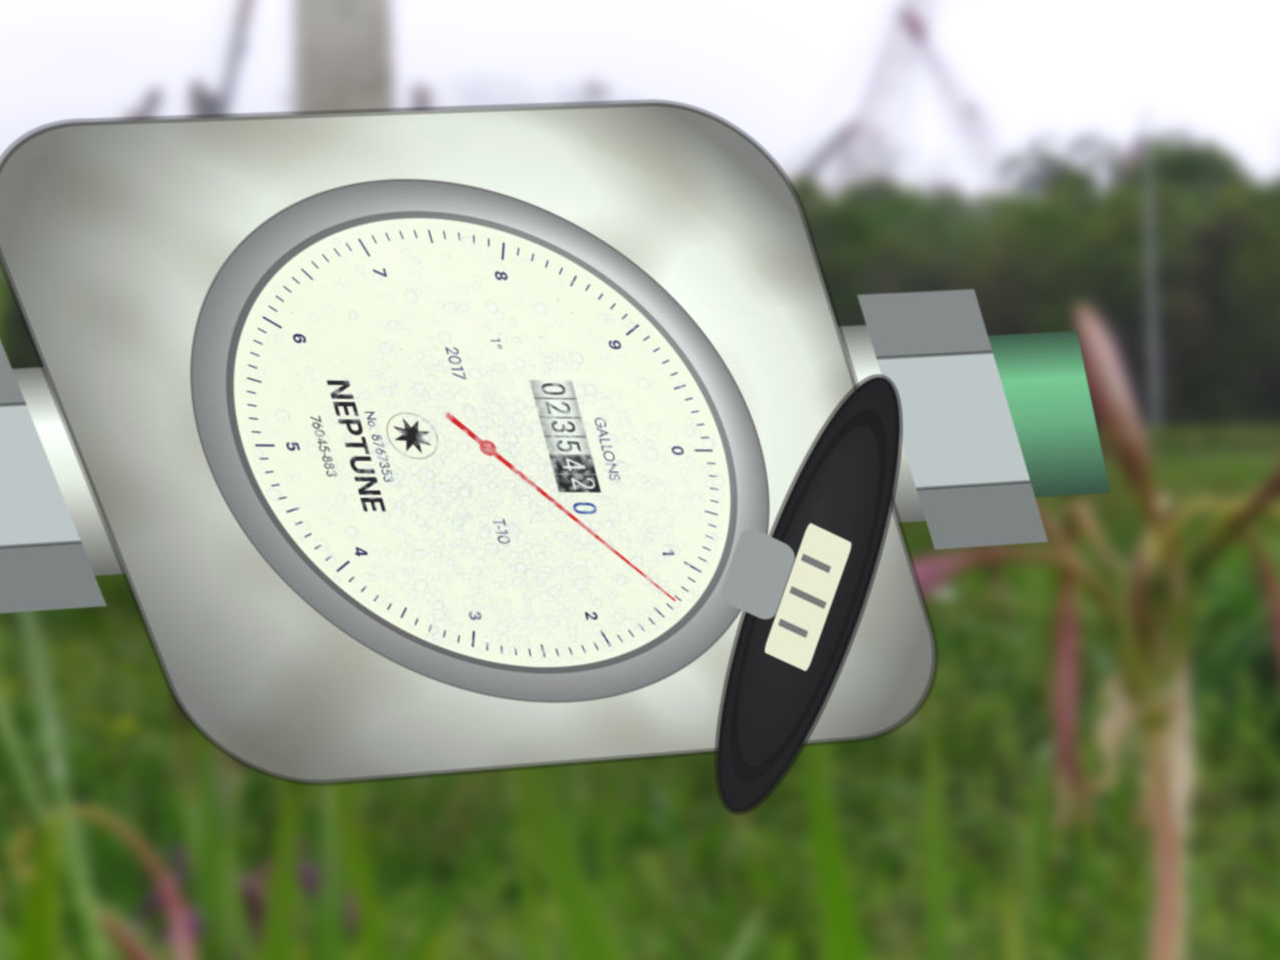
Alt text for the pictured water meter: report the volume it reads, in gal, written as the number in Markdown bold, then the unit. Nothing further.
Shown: **235421.3** gal
